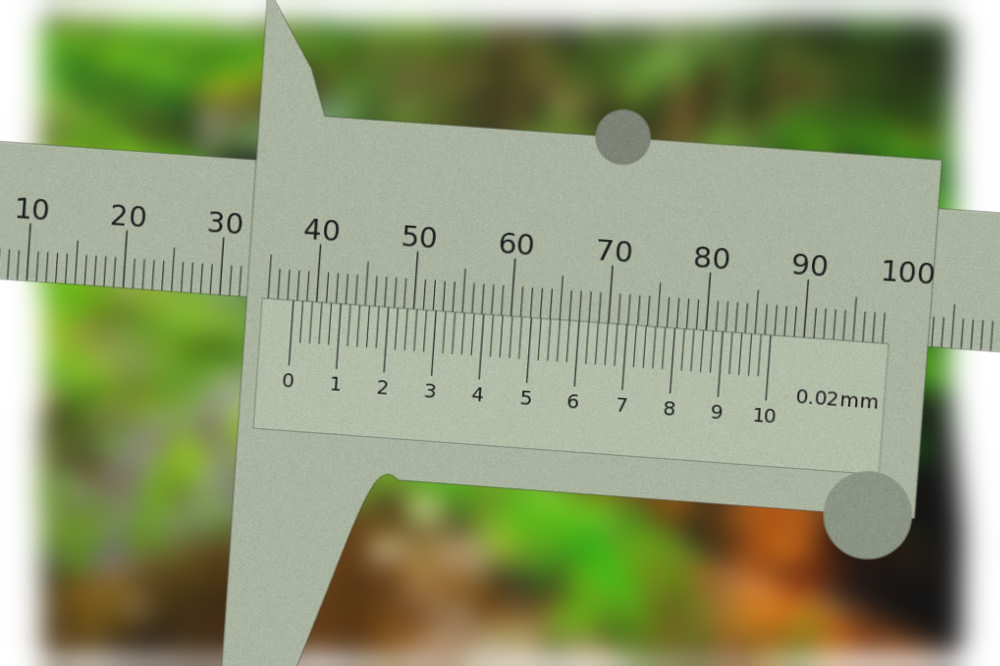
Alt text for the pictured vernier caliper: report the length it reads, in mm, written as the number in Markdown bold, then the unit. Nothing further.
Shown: **37.6** mm
